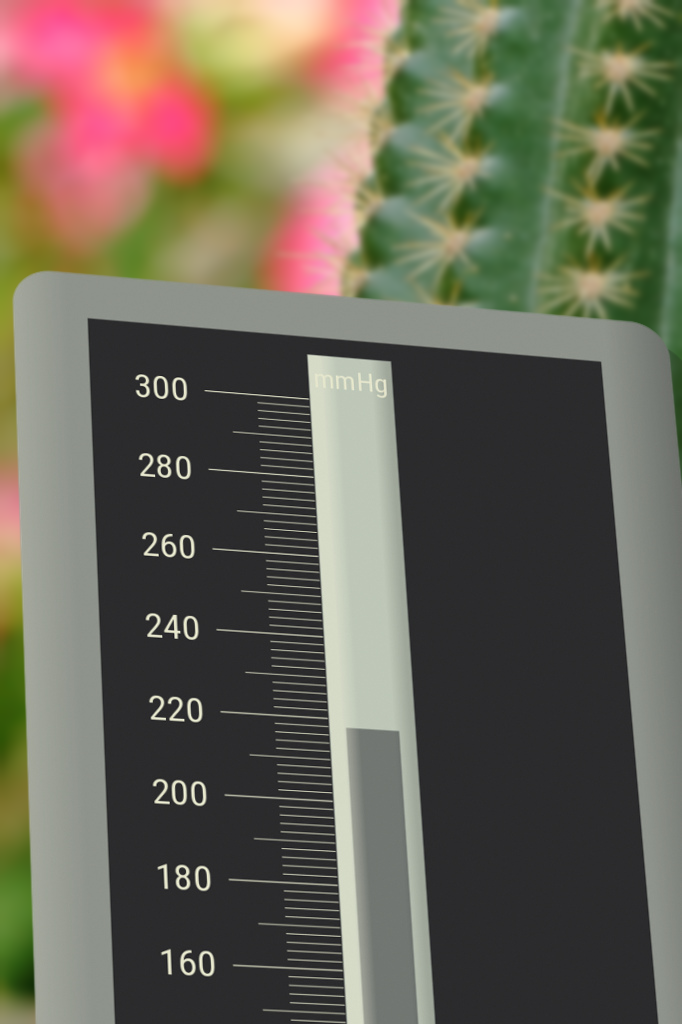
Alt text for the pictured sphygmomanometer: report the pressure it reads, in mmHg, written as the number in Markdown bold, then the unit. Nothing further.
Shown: **218** mmHg
